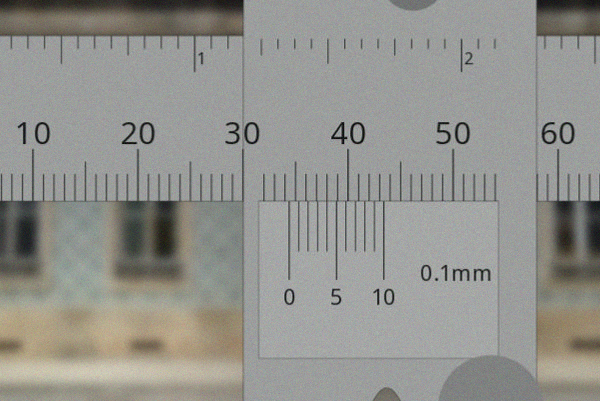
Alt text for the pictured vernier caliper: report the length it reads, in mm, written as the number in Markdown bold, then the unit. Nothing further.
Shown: **34.4** mm
